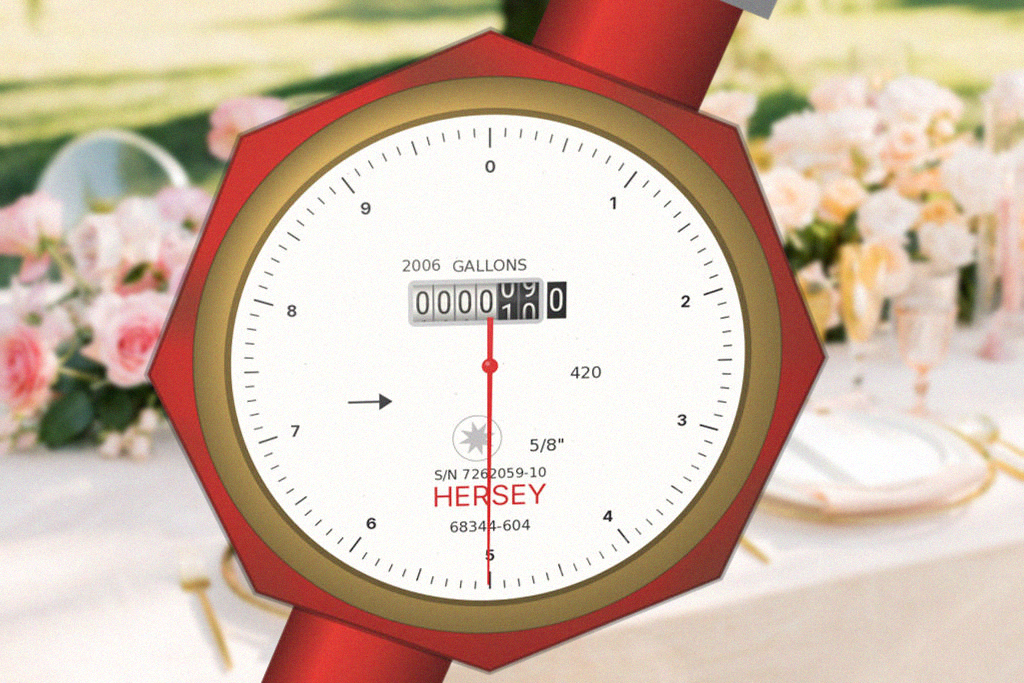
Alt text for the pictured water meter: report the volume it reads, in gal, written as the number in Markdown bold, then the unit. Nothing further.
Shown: **95.0** gal
